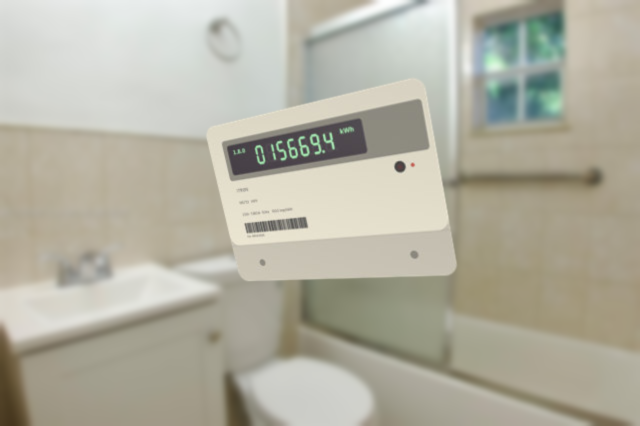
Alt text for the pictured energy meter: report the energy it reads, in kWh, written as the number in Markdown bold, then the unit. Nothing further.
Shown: **15669.4** kWh
